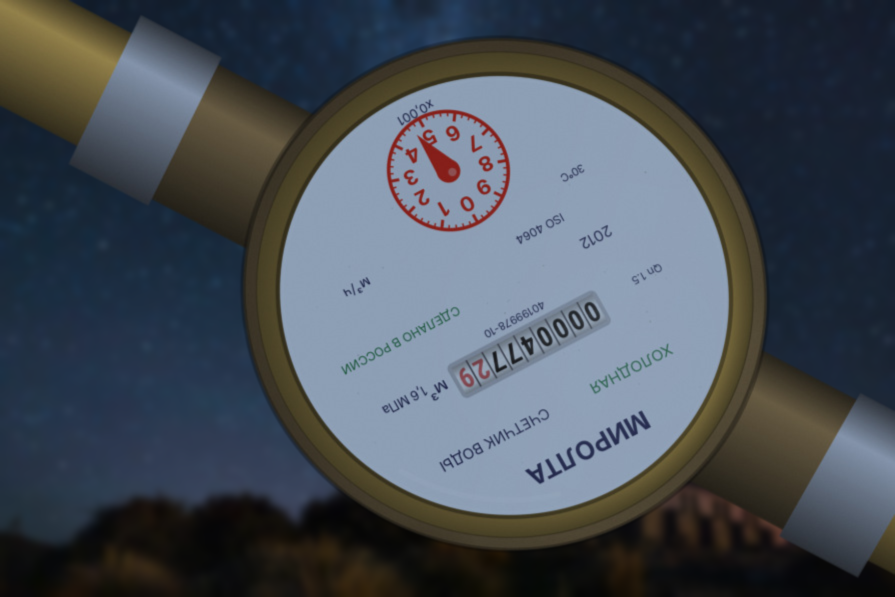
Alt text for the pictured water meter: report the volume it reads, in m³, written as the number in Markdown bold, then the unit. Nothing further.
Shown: **477.294** m³
